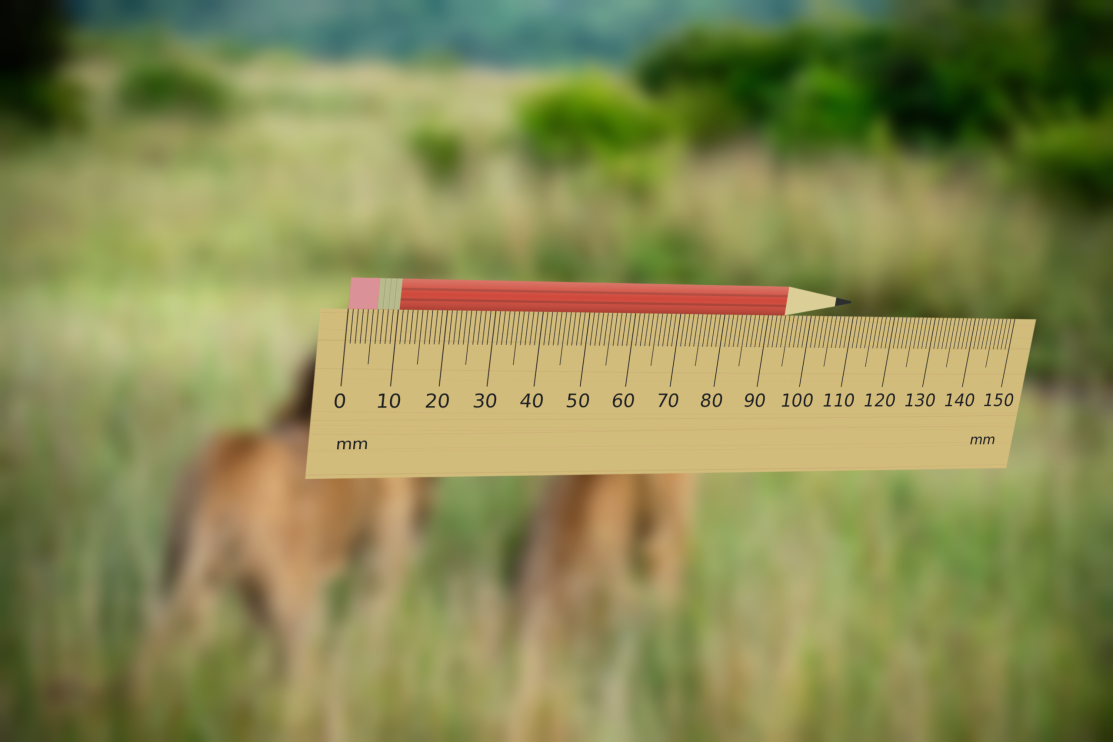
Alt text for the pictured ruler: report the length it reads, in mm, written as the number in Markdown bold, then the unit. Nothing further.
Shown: **109** mm
